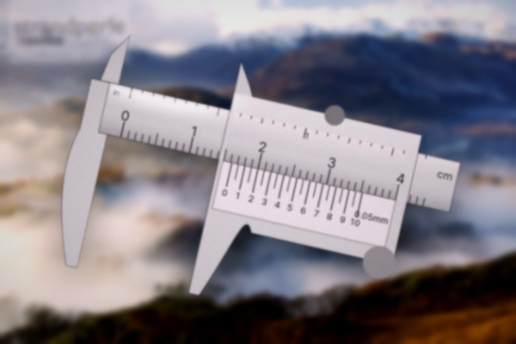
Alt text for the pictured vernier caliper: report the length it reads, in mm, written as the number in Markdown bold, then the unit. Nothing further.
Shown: **16.2** mm
